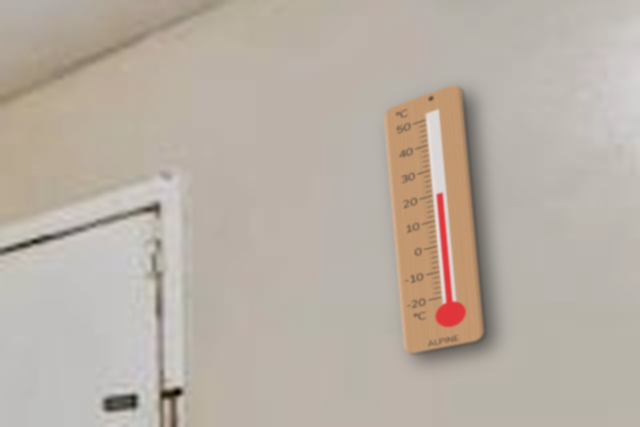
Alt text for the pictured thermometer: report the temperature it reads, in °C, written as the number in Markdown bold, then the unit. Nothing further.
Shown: **20** °C
